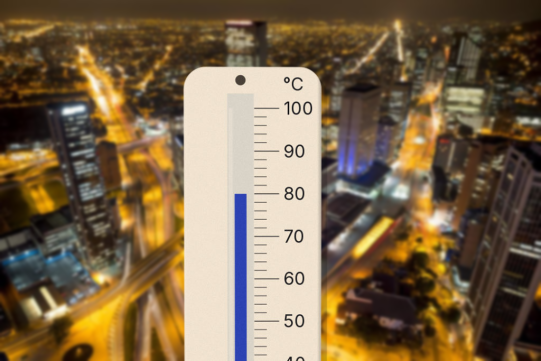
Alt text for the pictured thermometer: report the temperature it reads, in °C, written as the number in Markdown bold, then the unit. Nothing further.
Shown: **80** °C
